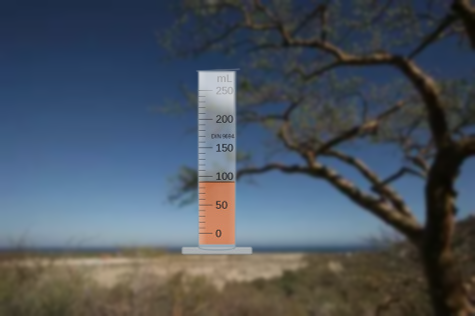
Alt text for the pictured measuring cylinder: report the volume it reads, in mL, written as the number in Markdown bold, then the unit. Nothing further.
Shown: **90** mL
